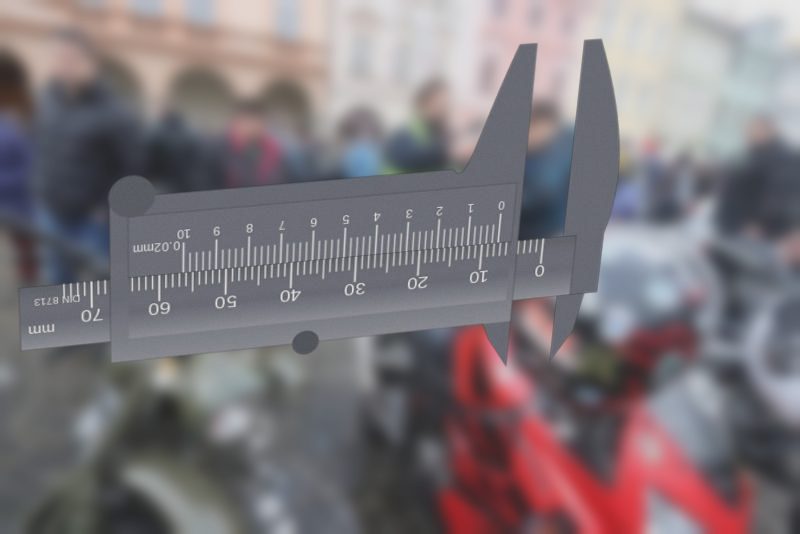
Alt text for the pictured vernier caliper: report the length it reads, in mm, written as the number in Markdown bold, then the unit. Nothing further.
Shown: **7.4** mm
